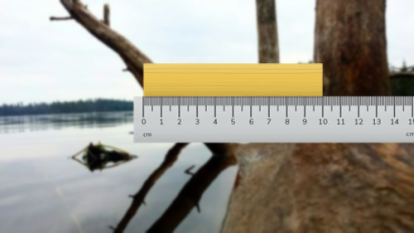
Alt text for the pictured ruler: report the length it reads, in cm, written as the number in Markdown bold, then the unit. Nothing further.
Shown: **10** cm
